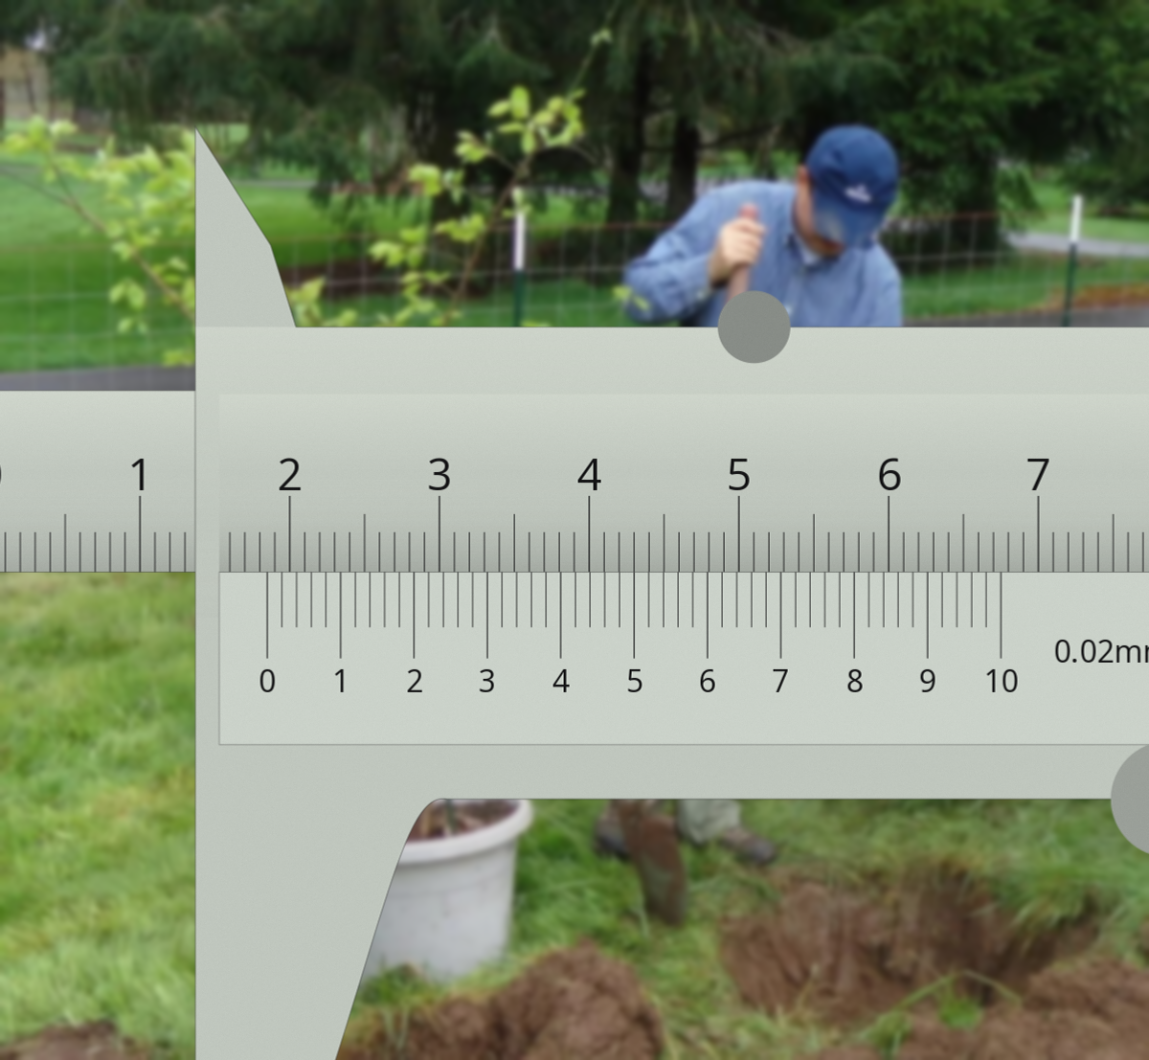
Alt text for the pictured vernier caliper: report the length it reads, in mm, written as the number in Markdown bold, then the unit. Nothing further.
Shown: **18.5** mm
